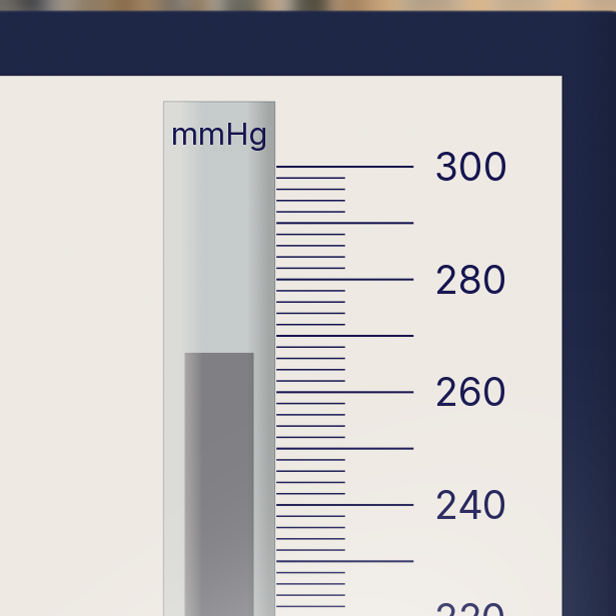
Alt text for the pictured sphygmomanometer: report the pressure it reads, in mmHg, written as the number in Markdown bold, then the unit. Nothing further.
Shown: **267** mmHg
